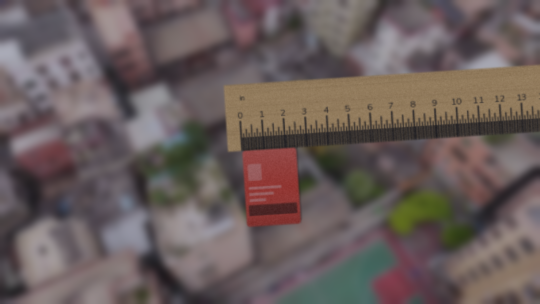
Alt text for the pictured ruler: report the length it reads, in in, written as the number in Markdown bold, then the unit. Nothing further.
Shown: **2.5** in
